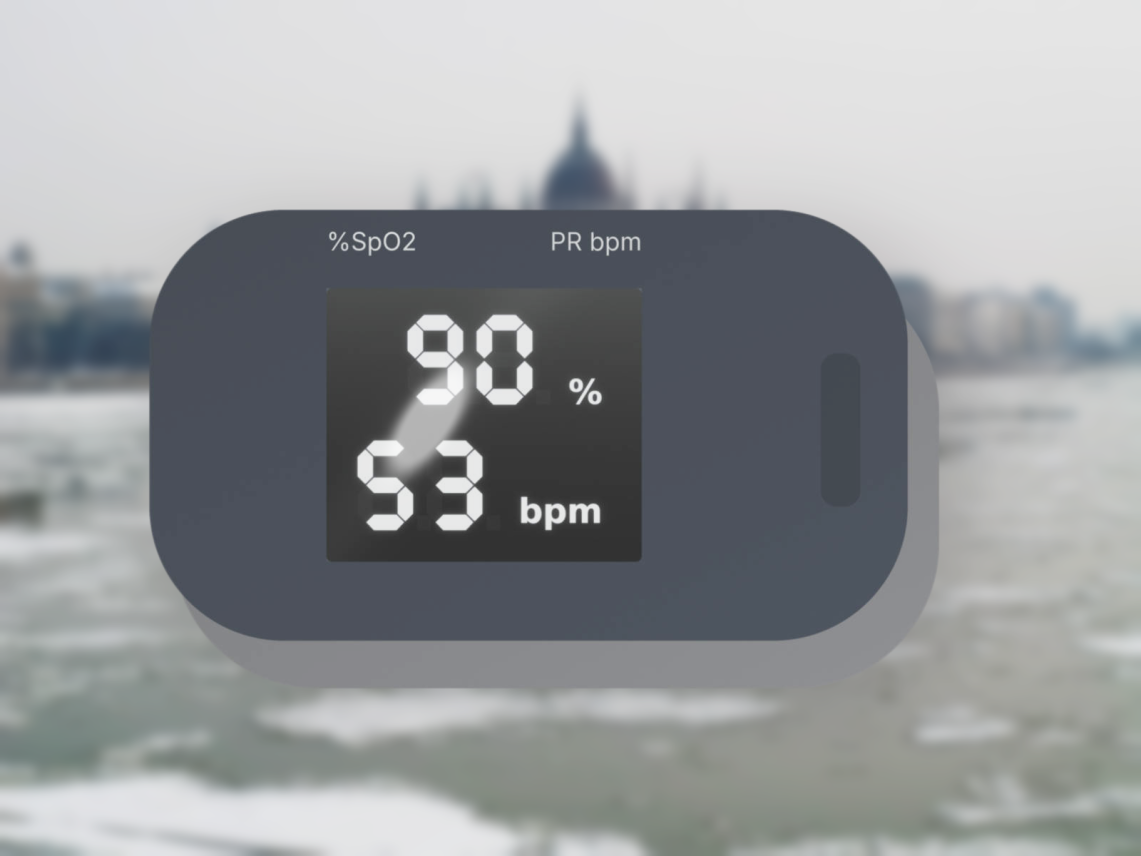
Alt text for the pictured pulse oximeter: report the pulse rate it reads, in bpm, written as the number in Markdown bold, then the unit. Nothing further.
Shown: **53** bpm
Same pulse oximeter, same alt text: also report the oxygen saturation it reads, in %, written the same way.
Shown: **90** %
